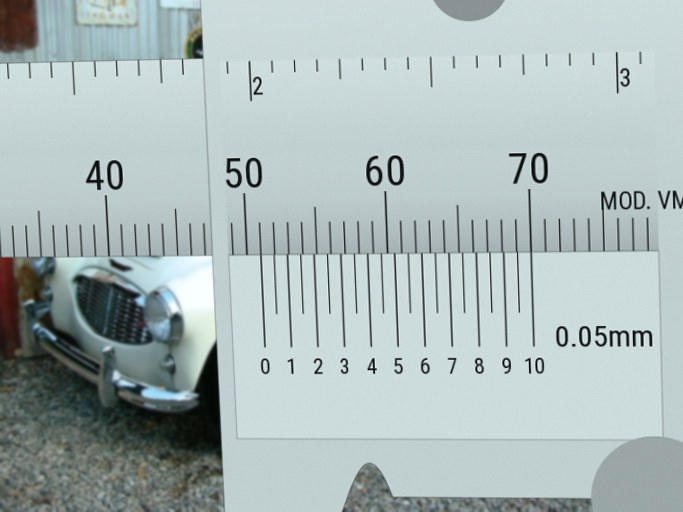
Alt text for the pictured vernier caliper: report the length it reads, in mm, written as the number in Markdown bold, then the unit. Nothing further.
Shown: **51.0** mm
